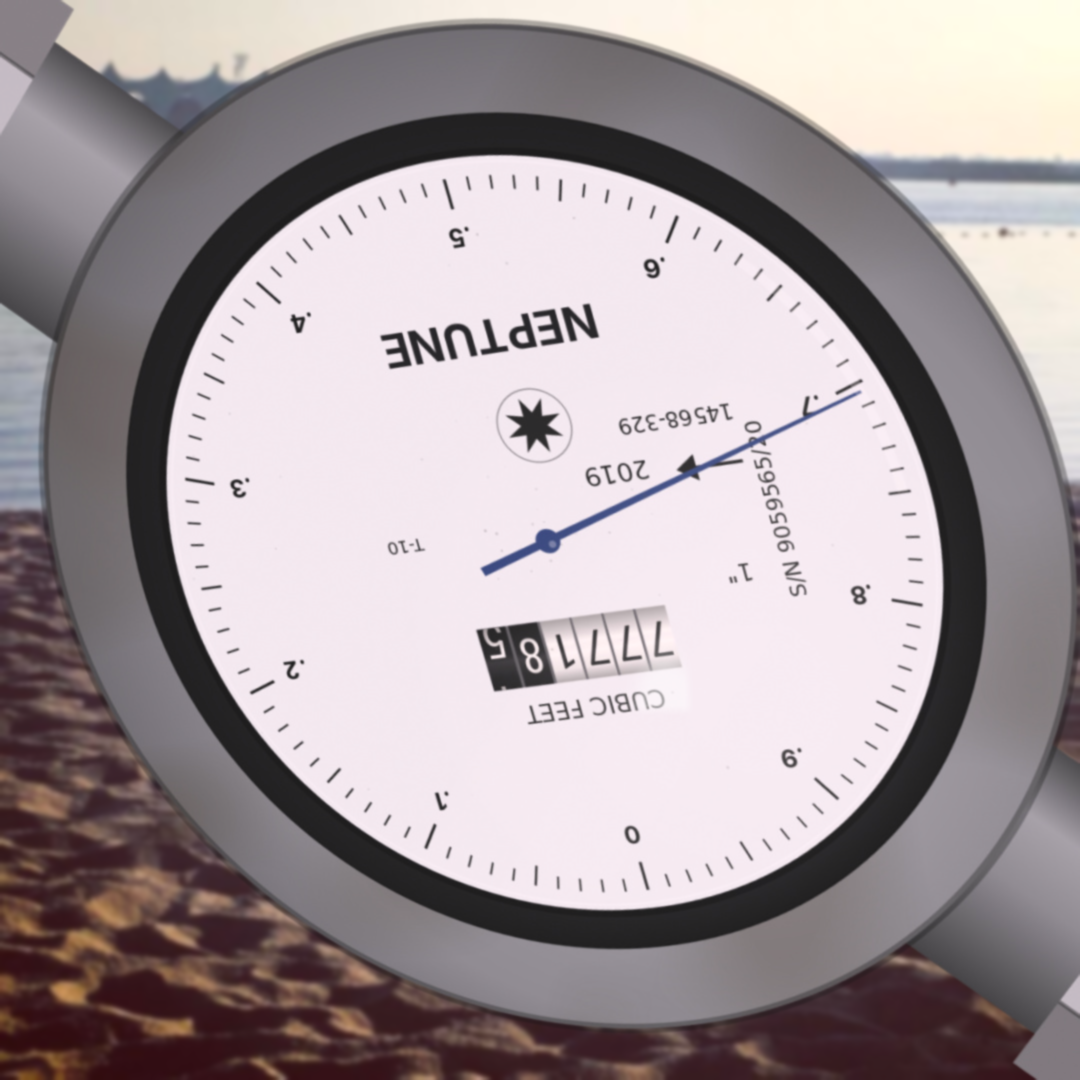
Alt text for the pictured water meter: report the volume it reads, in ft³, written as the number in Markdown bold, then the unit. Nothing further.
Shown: **777184.70** ft³
